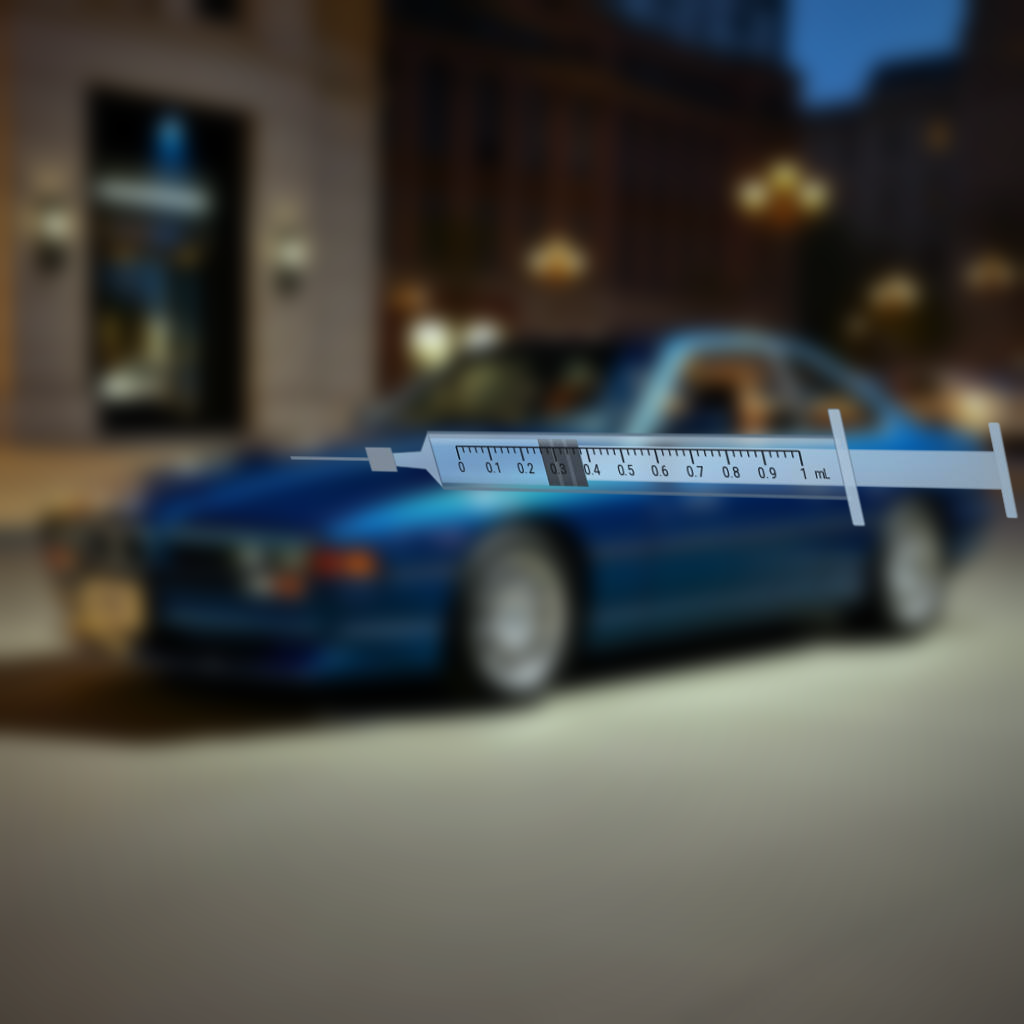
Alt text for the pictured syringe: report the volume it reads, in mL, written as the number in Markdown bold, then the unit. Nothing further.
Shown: **0.26** mL
